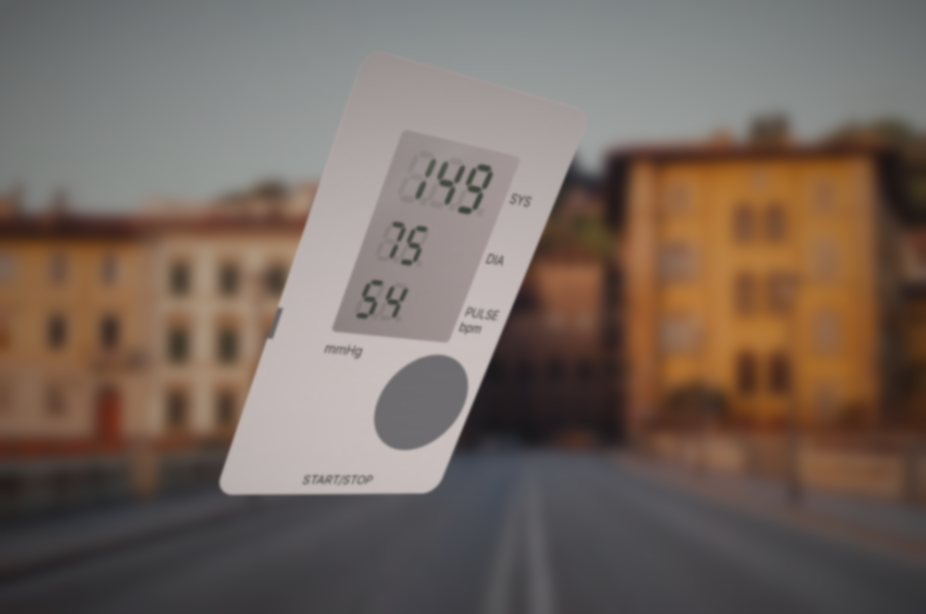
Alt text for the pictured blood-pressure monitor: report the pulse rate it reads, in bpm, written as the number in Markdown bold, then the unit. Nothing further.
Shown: **54** bpm
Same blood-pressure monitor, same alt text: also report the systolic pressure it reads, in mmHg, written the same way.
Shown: **149** mmHg
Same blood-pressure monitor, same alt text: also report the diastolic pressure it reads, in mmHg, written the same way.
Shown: **75** mmHg
